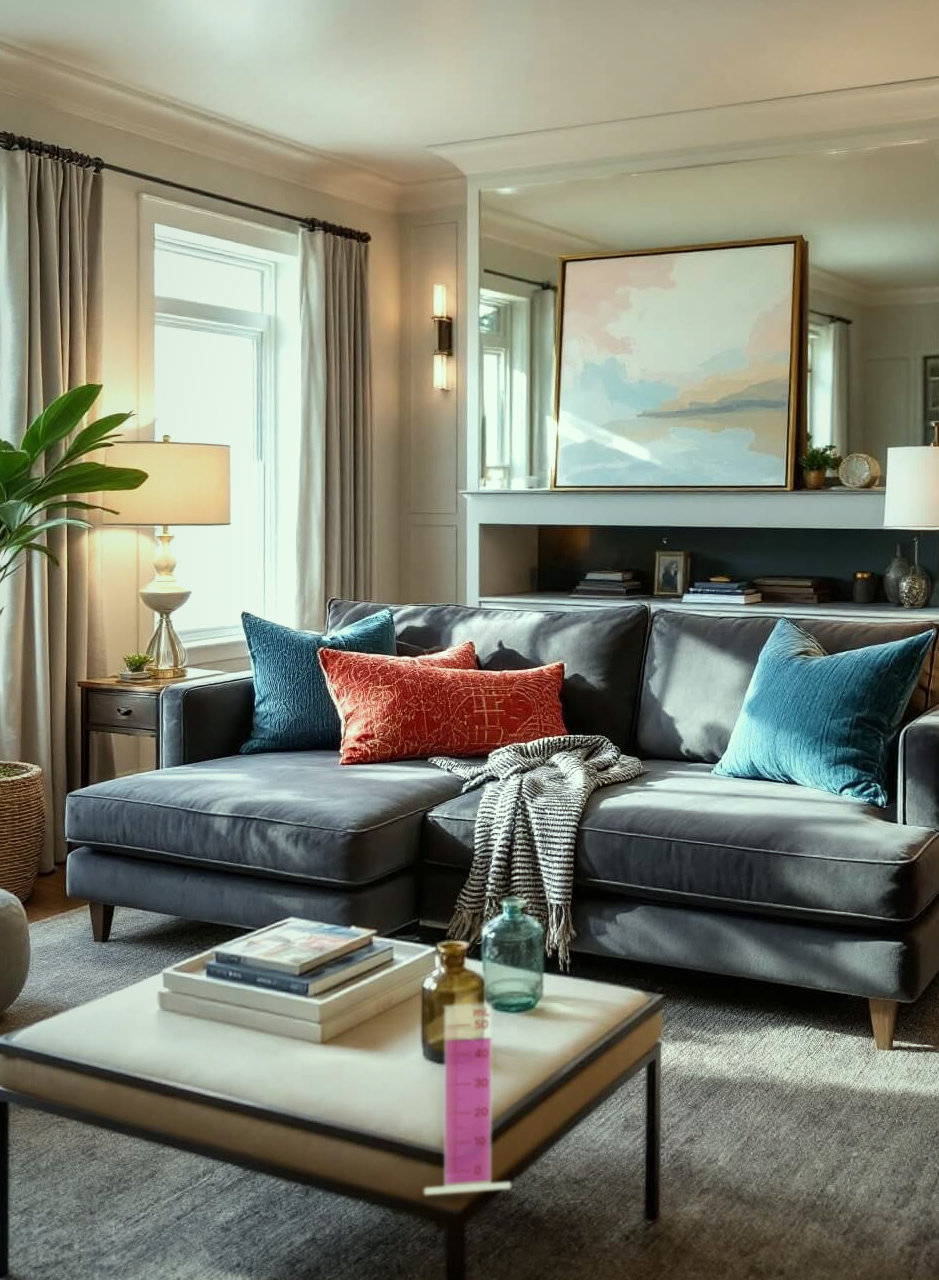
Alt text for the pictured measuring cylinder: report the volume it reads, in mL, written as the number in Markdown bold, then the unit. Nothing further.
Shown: **45** mL
